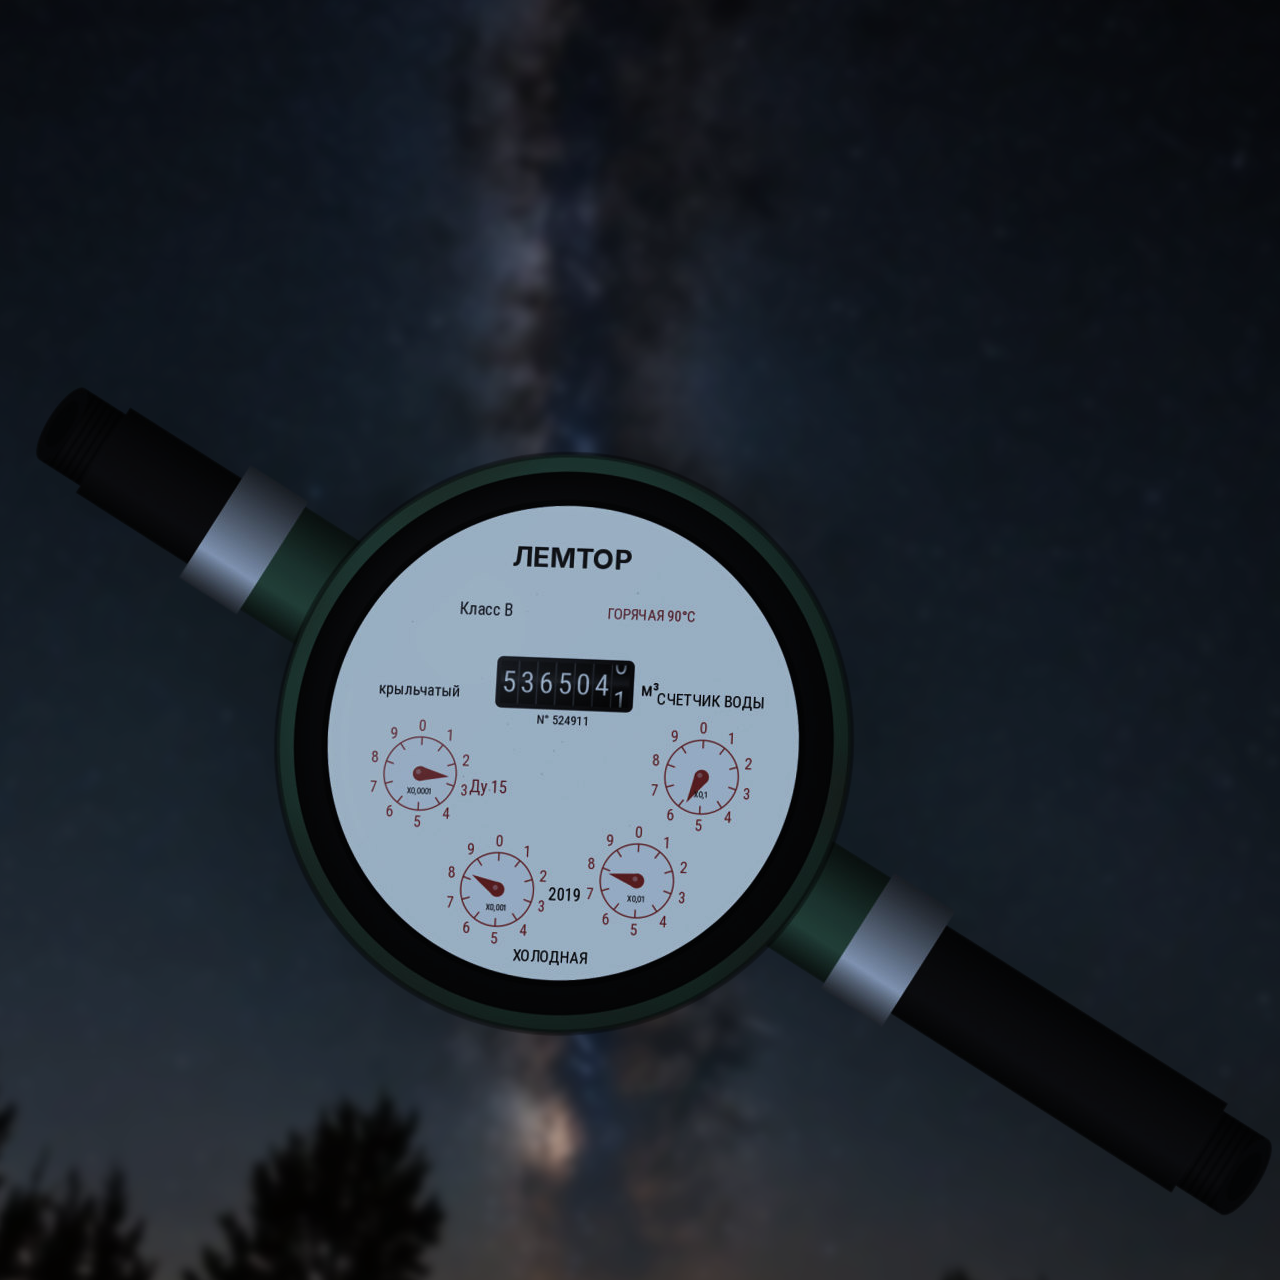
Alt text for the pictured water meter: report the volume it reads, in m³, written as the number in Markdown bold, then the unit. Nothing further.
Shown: **5365040.5782** m³
